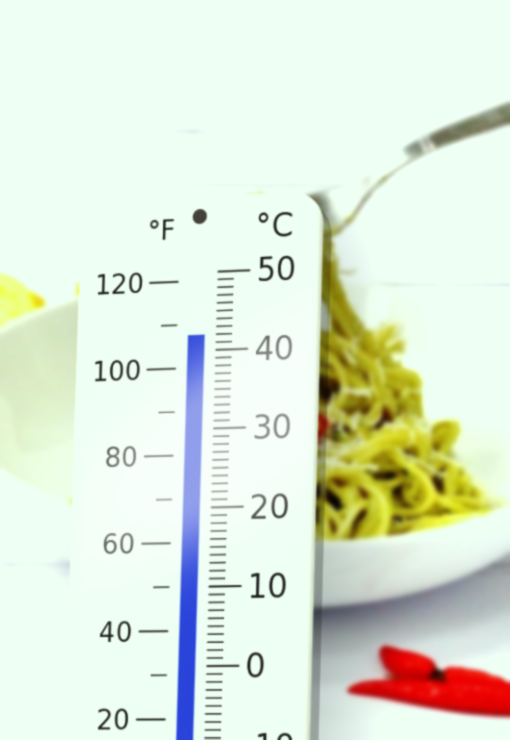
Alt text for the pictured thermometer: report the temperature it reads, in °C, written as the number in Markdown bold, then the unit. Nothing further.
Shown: **42** °C
